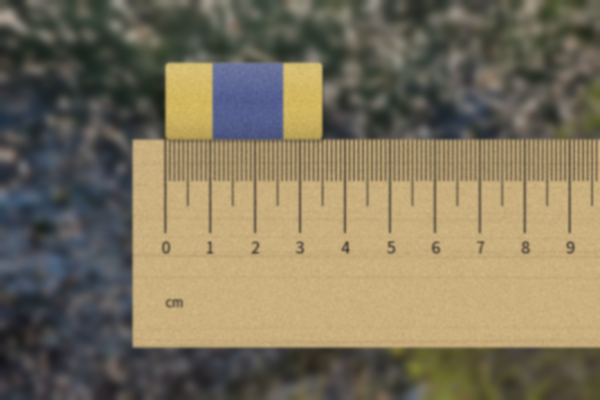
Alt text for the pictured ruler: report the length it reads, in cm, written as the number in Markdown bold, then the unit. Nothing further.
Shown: **3.5** cm
